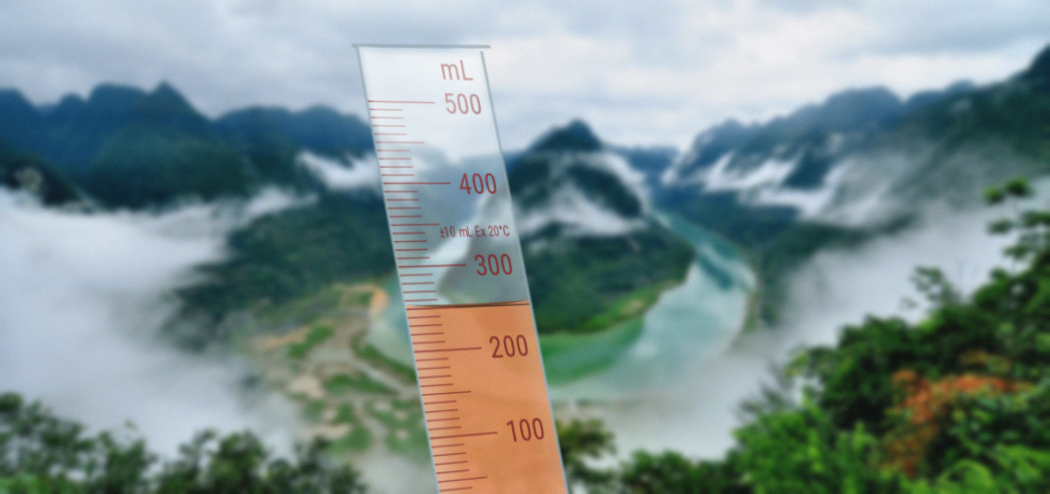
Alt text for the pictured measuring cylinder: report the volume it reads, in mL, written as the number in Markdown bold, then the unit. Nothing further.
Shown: **250** mL
